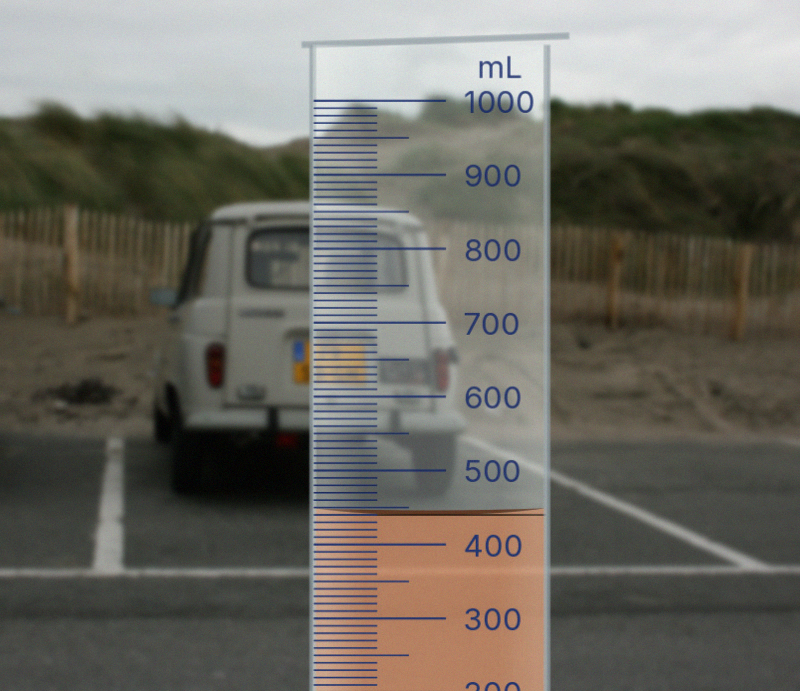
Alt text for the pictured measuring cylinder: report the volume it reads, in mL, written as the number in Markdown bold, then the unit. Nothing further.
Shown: **440** mL
